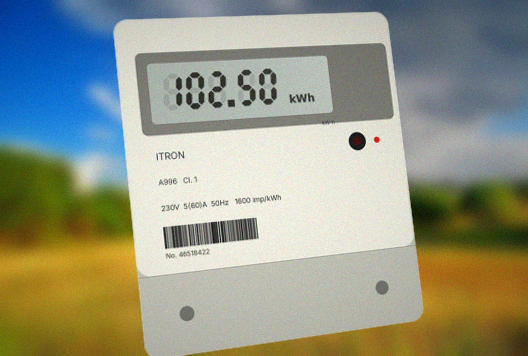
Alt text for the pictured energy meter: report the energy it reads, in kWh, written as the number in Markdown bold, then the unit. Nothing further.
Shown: **102.50** kWh
